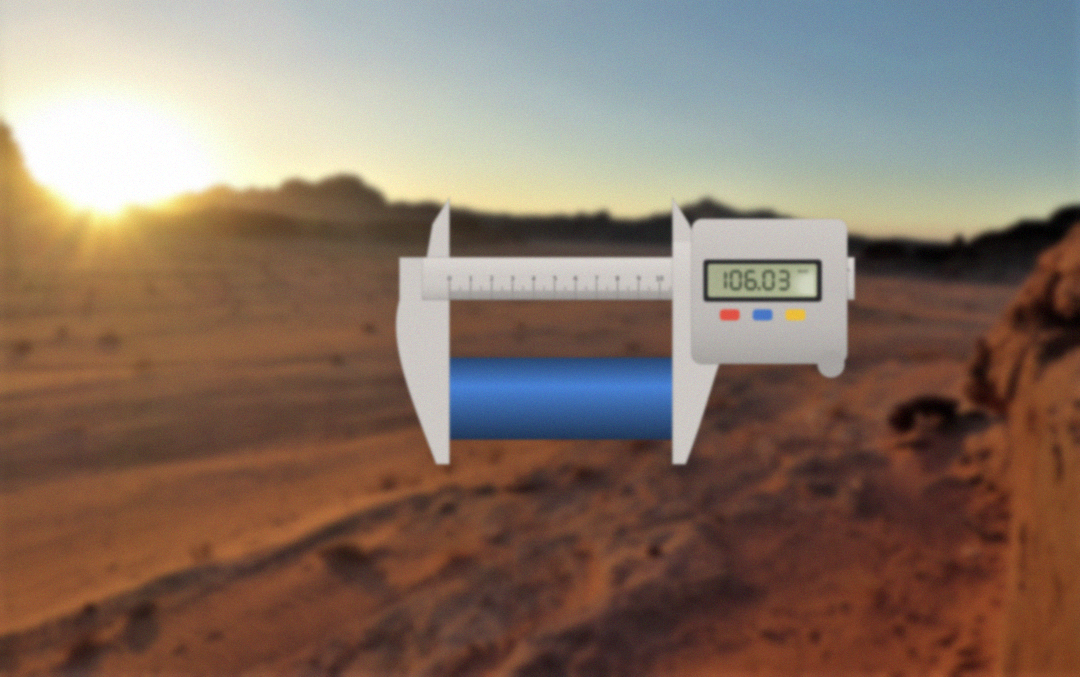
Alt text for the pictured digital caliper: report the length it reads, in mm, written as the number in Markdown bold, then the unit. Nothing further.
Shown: **106.03** mm
